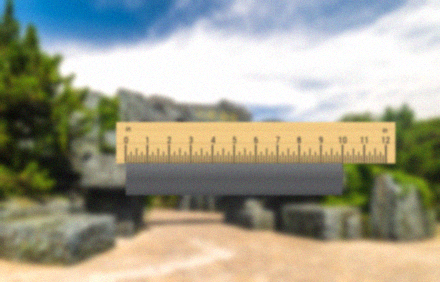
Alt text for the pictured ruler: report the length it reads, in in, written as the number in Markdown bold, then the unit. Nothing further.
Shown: **10** in
